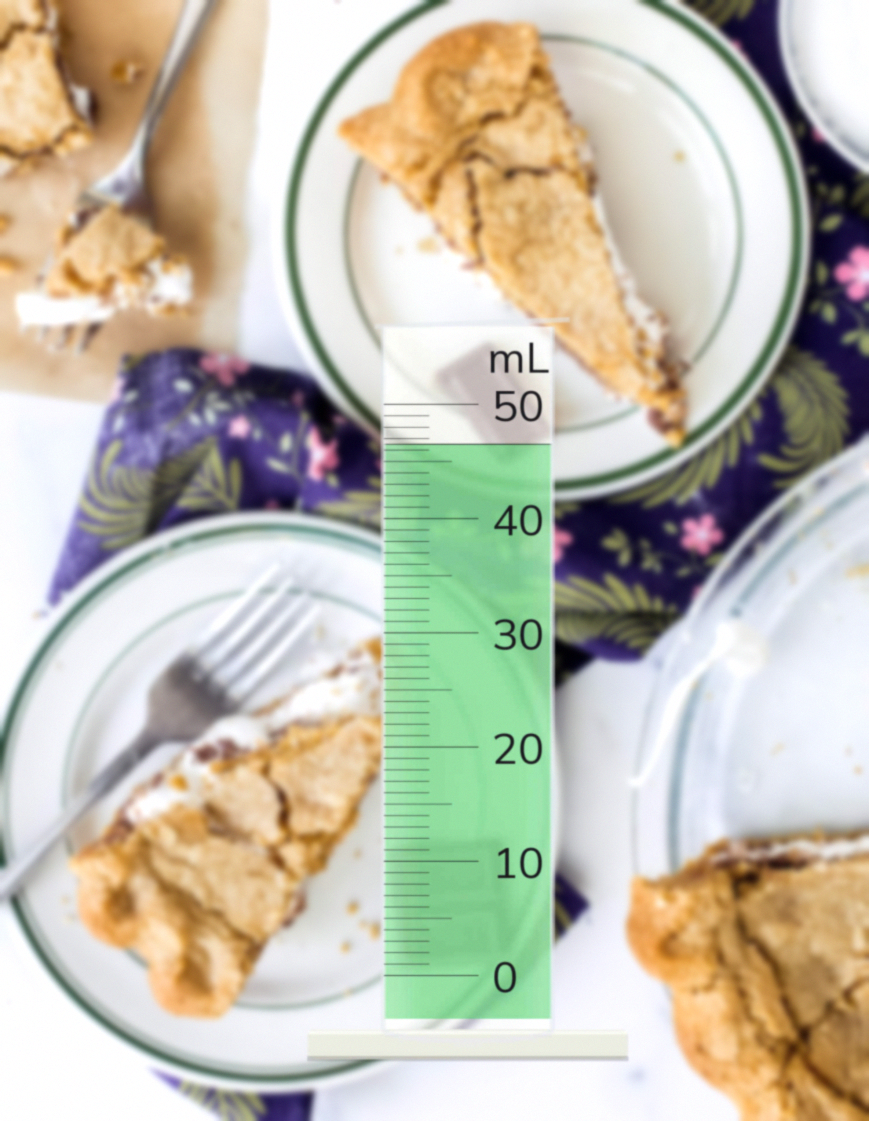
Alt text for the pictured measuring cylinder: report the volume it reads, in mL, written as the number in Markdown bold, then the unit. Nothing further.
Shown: **46.5** mL
